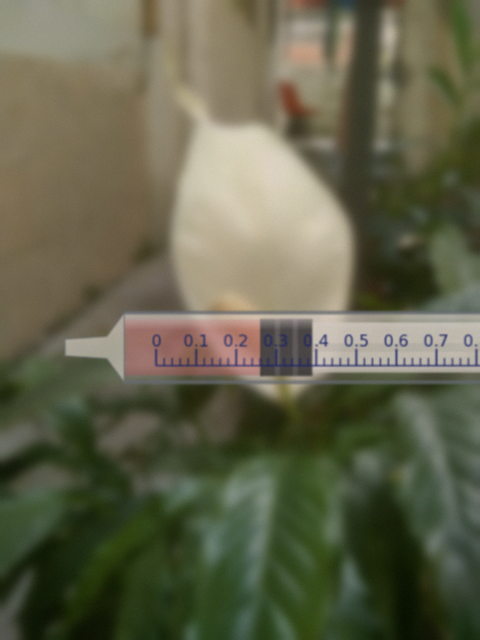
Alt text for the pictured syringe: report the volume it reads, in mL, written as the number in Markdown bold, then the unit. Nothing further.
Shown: **0.26** mL
